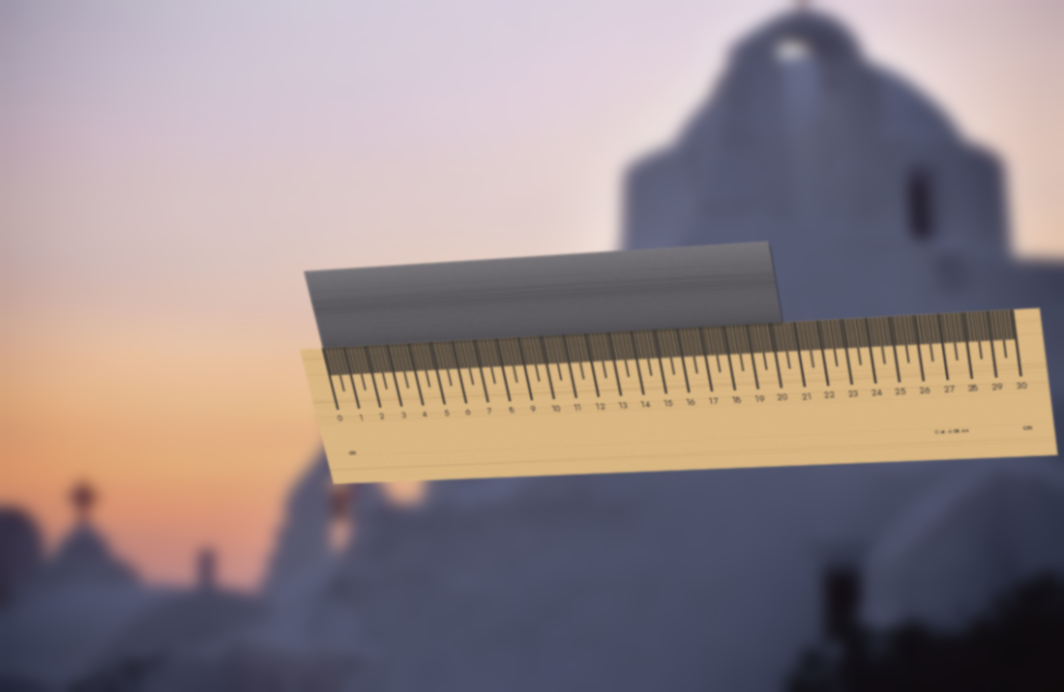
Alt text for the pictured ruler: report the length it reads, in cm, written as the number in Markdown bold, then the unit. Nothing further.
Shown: **20.5** cm
